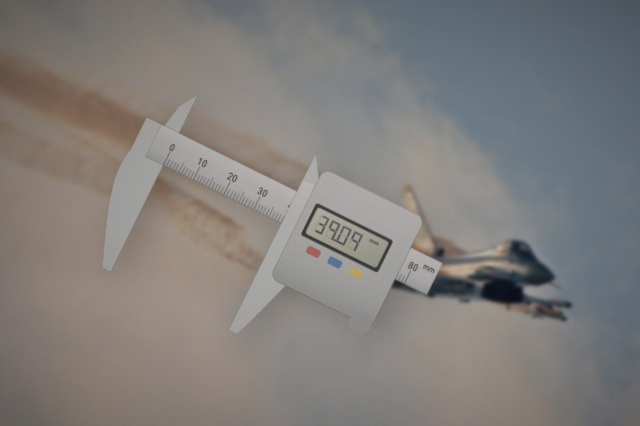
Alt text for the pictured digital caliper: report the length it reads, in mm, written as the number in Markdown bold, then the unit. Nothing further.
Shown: **39.09** mm
